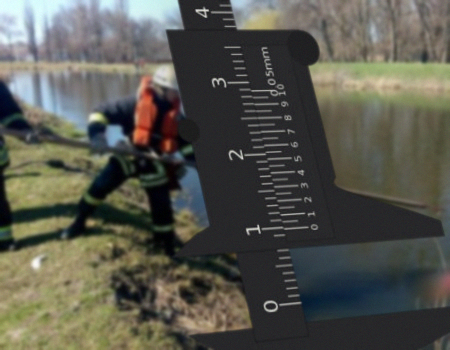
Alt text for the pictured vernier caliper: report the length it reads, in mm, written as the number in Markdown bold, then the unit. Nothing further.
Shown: **9.8** mm
